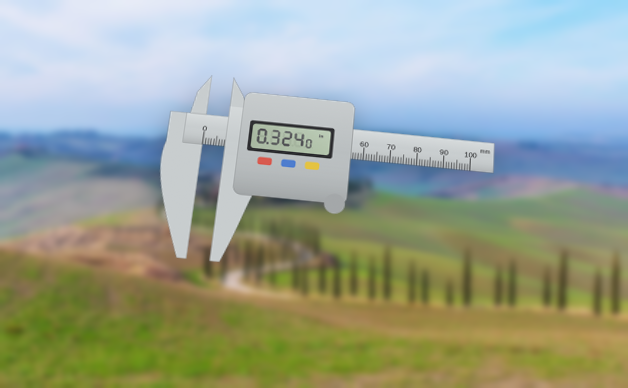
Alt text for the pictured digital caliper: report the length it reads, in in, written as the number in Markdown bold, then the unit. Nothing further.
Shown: **0.3240** in
